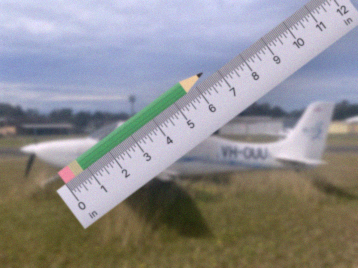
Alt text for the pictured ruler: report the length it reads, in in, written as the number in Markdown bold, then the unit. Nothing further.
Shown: **6.5** in
